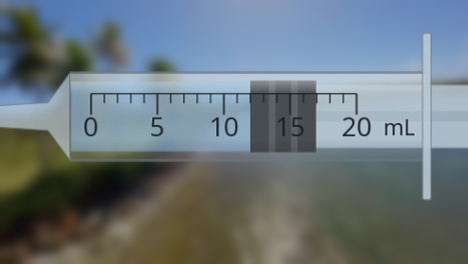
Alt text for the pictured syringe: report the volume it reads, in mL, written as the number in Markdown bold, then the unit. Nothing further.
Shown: **12** mL
